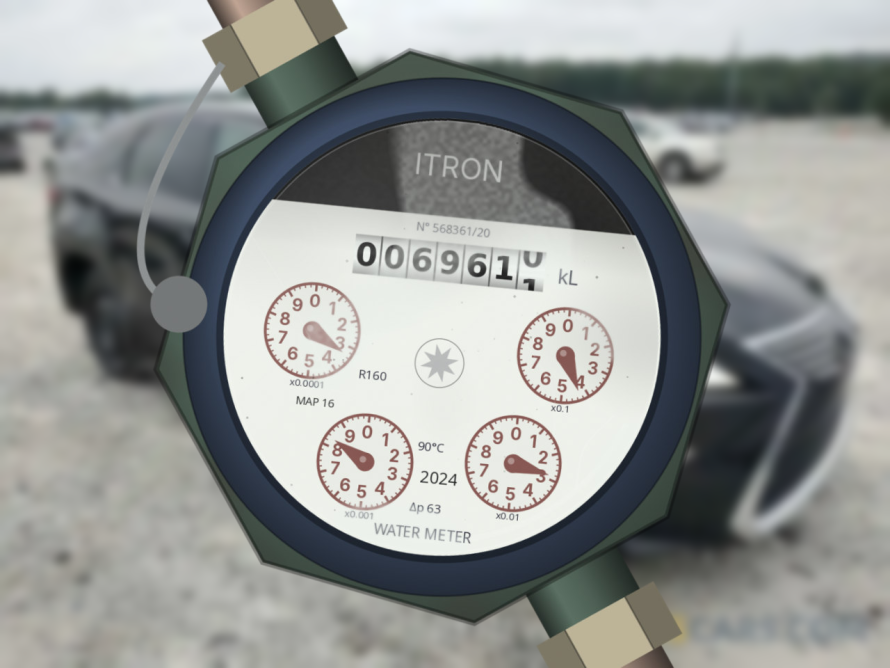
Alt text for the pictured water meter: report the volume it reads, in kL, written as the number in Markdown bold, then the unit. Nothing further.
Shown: **69610.4283** kL
